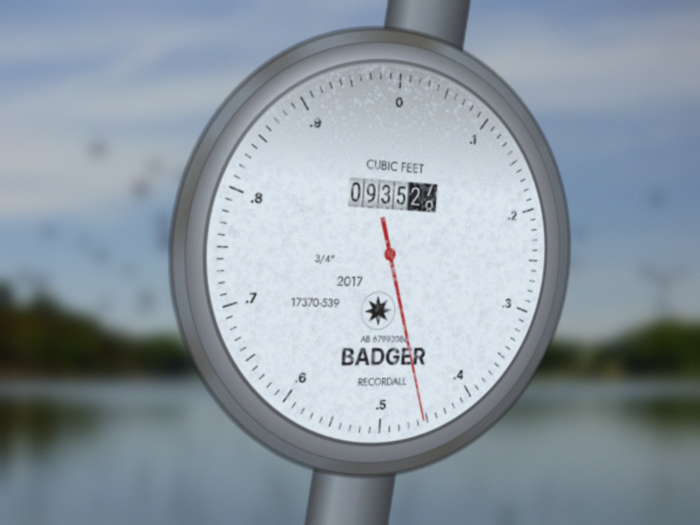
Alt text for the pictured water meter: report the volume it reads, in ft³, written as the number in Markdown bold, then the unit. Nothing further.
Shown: **93527.45** ft³
